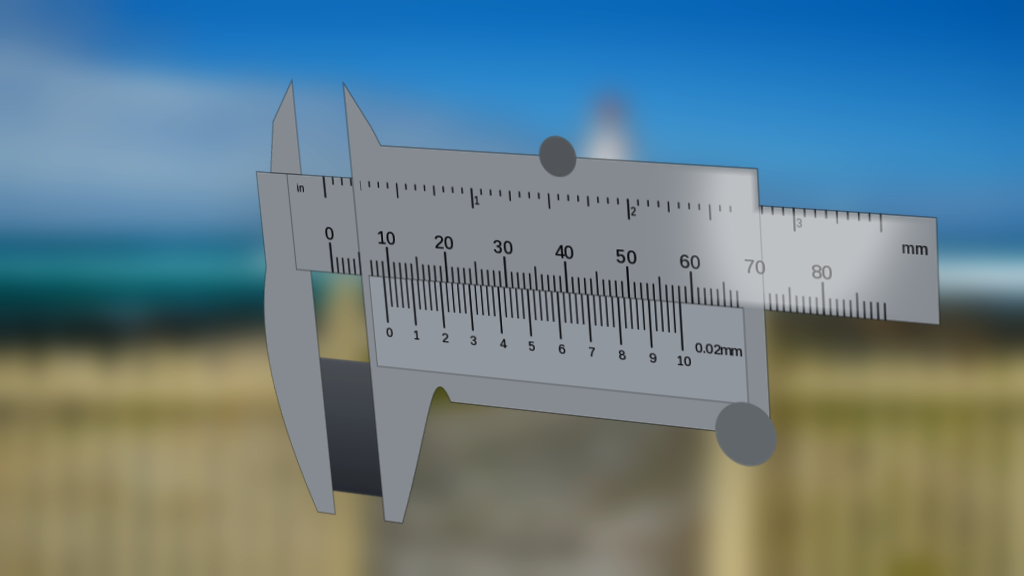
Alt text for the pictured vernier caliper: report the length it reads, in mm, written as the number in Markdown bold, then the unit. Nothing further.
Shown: **9.0** mm
